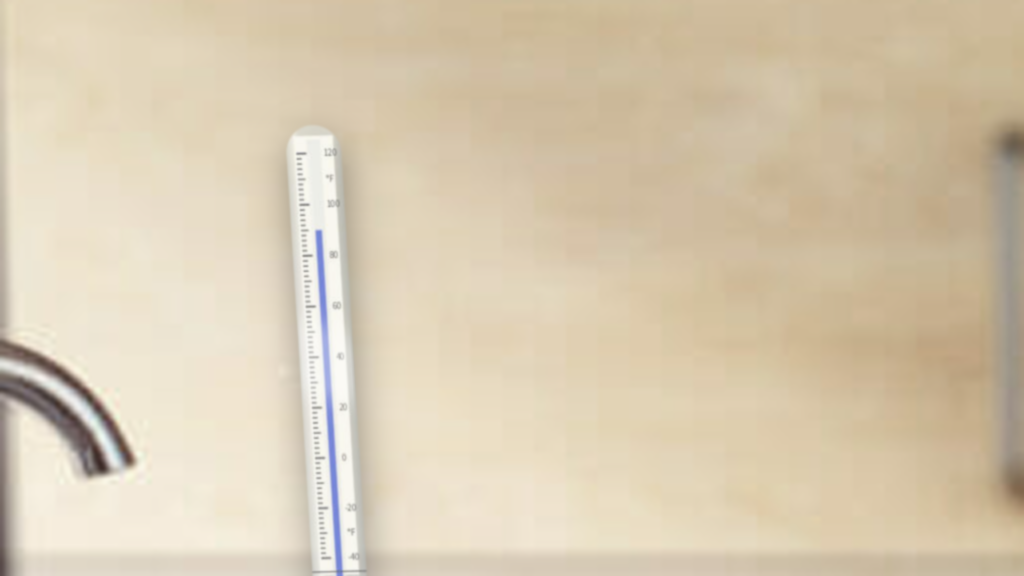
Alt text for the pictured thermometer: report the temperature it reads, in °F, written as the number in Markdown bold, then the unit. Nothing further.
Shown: **90** °F
